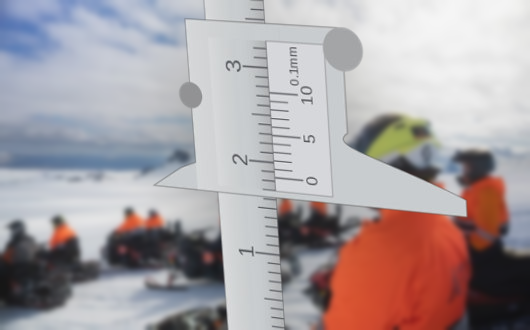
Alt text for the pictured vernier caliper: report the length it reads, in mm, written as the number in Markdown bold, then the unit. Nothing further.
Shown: **18.4** mm
